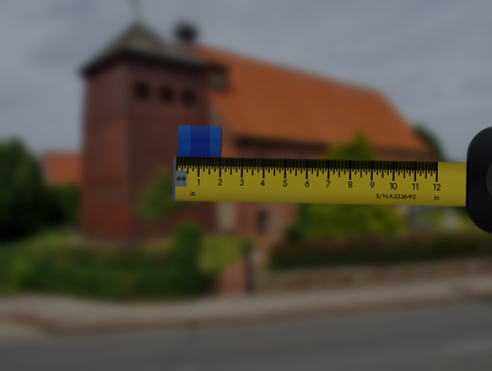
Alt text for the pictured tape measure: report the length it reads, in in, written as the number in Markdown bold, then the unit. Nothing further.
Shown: **2** in
